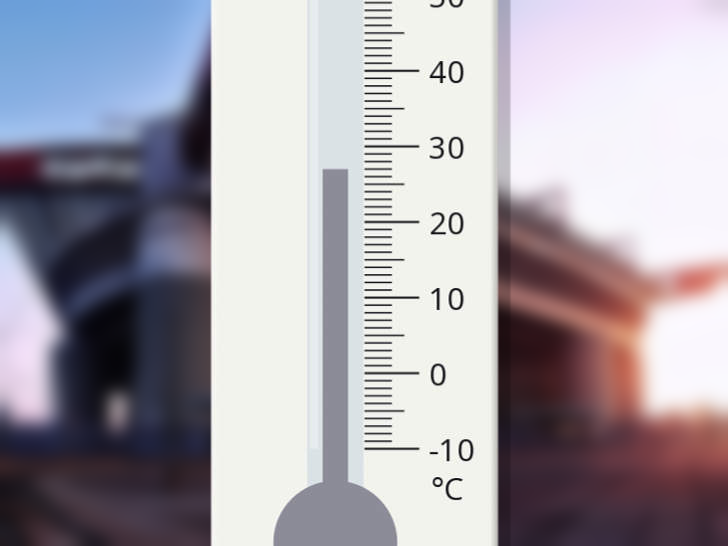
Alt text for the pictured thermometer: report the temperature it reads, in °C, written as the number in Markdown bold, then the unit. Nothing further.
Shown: **27** °C
